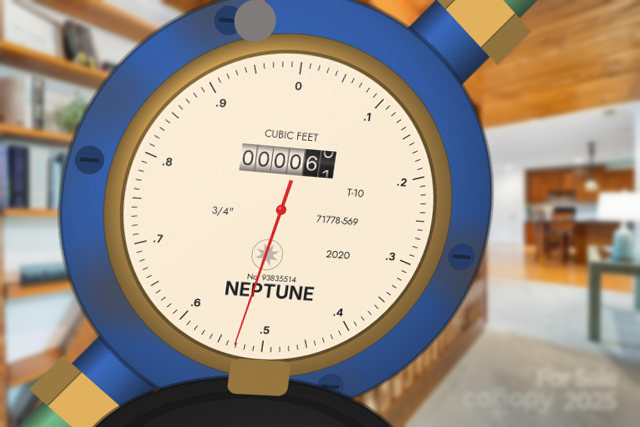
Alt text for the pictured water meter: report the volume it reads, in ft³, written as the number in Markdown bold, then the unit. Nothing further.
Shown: **60.53** ft³
